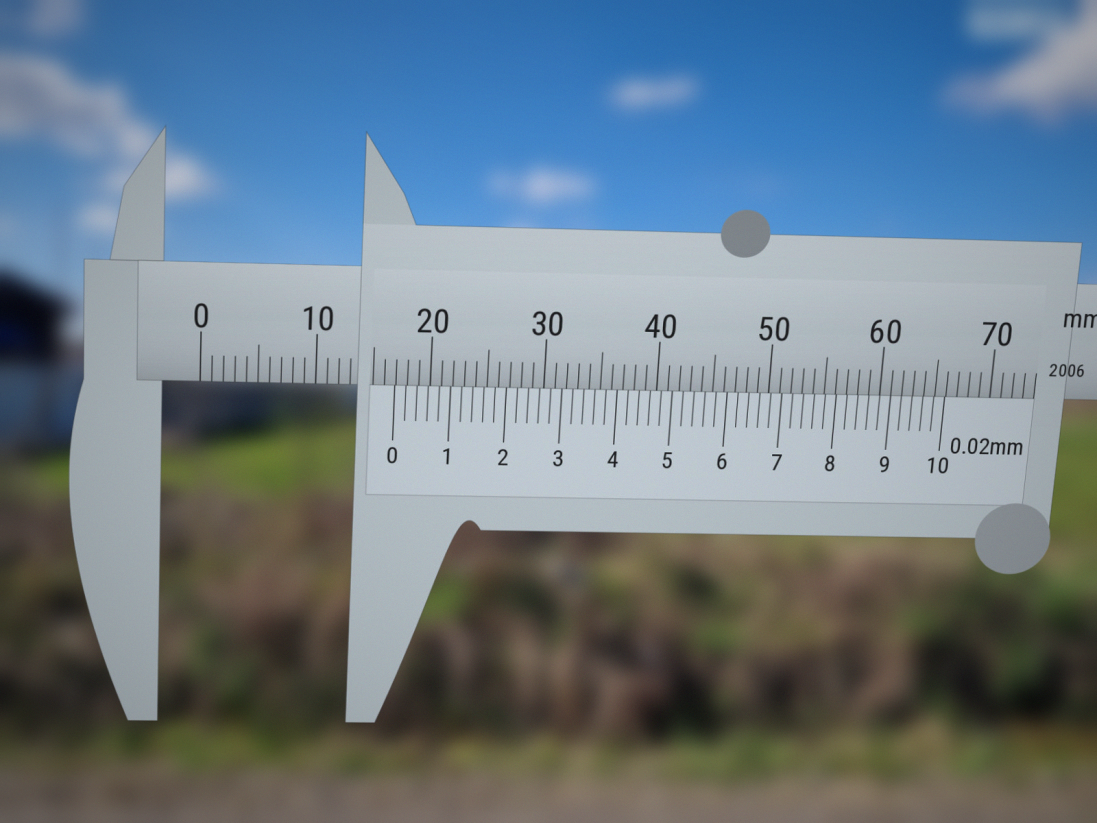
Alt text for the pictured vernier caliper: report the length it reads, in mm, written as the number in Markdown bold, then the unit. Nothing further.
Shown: **16.9** mm
